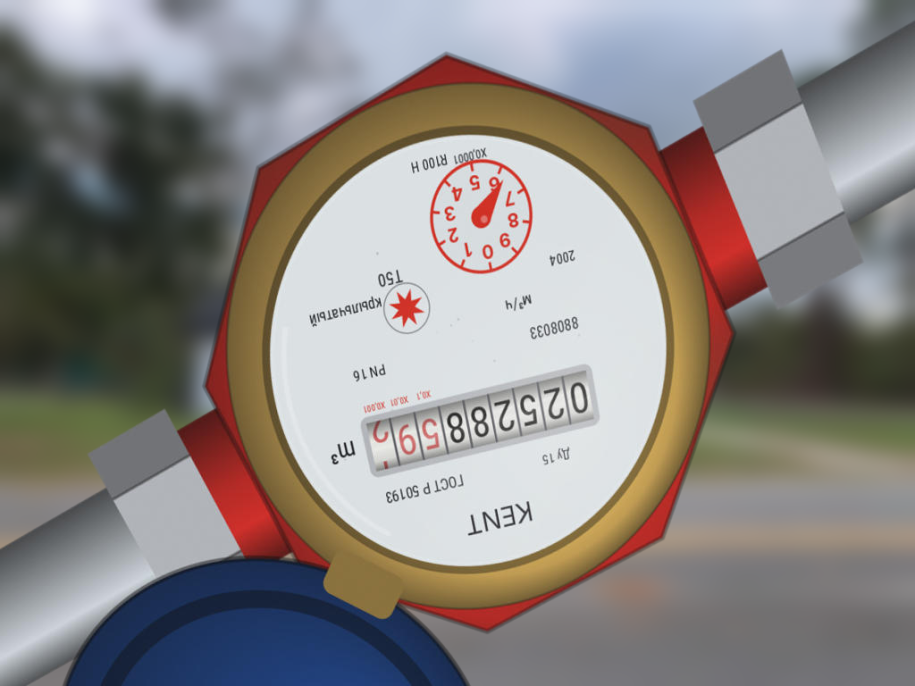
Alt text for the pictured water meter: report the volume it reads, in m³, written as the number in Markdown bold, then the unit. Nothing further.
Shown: **25288.5916** m³
